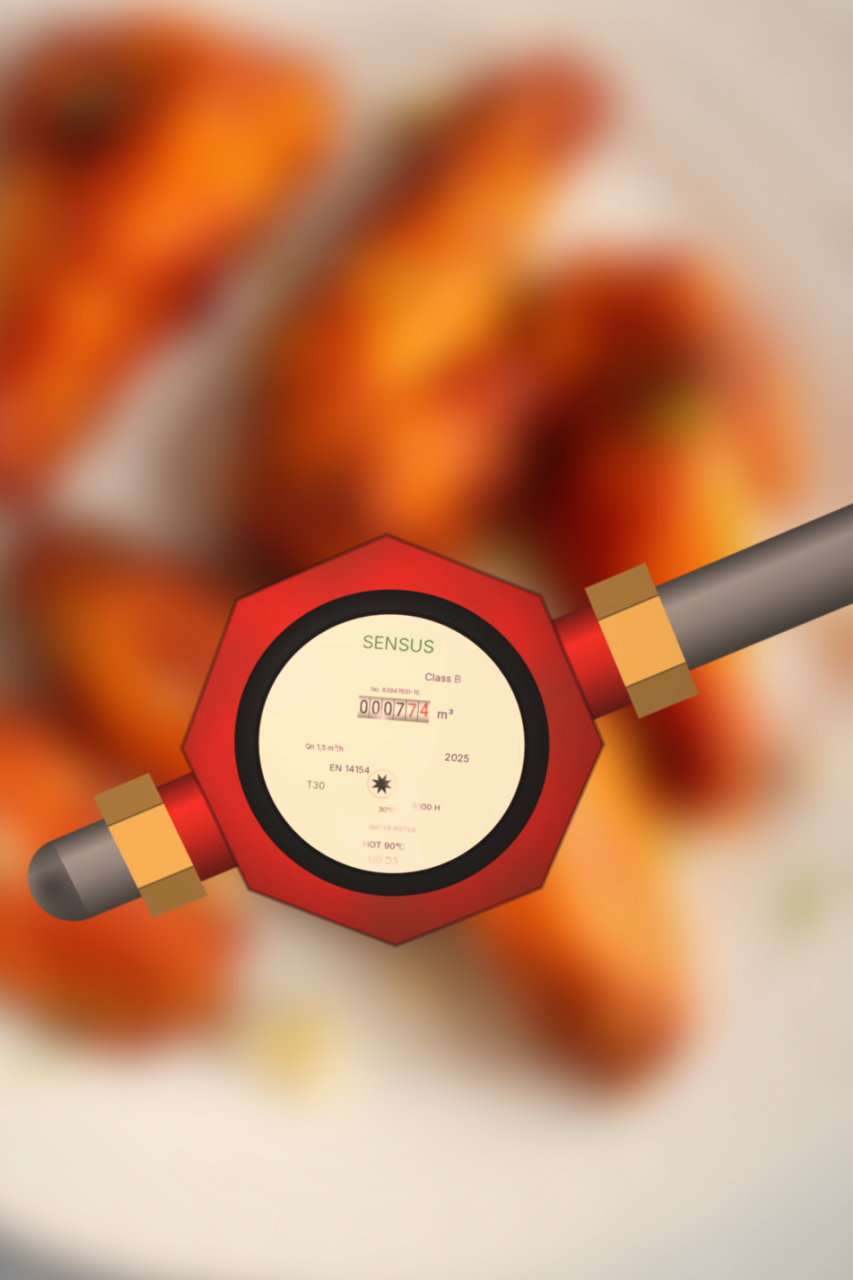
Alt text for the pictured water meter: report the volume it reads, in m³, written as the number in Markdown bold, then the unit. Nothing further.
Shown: **7.74** m³
